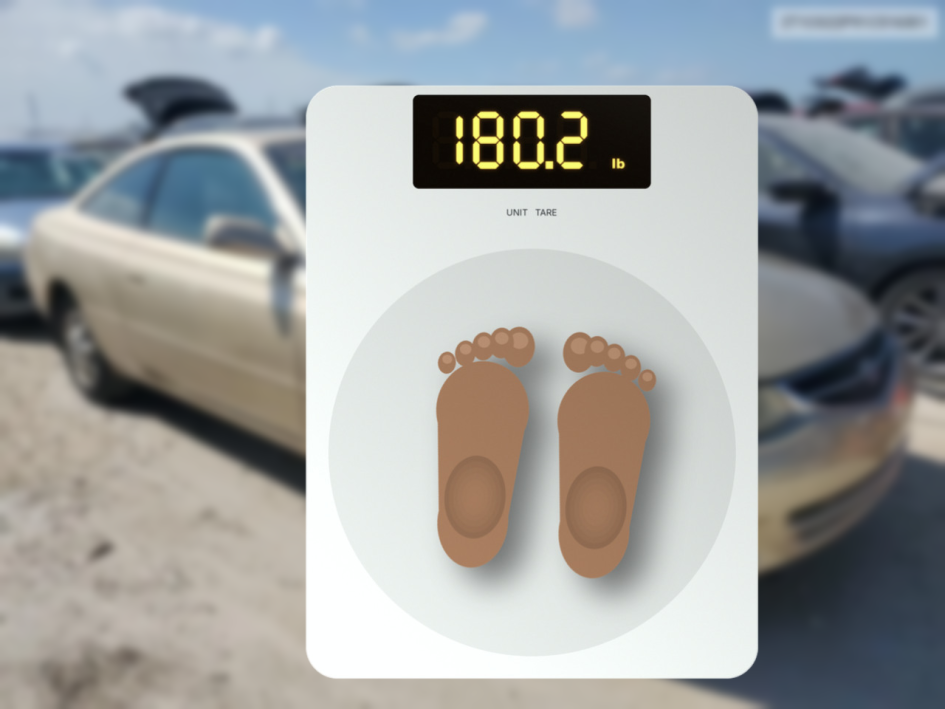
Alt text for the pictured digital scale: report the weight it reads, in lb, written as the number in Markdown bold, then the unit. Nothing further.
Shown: **180.2** lb
